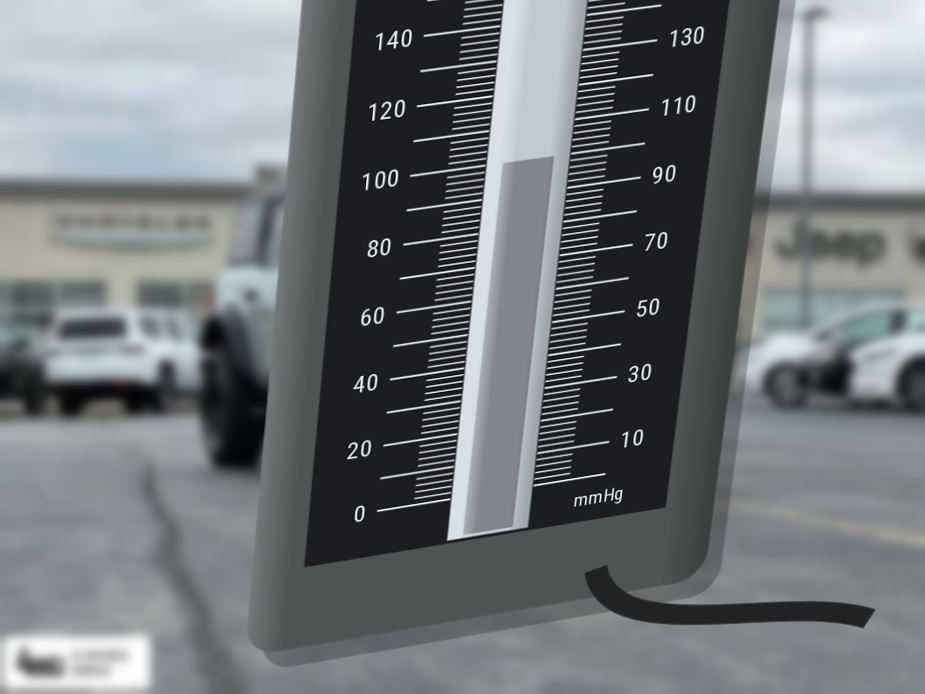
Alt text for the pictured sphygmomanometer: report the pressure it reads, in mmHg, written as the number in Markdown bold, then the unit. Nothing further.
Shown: **100** mmHg
